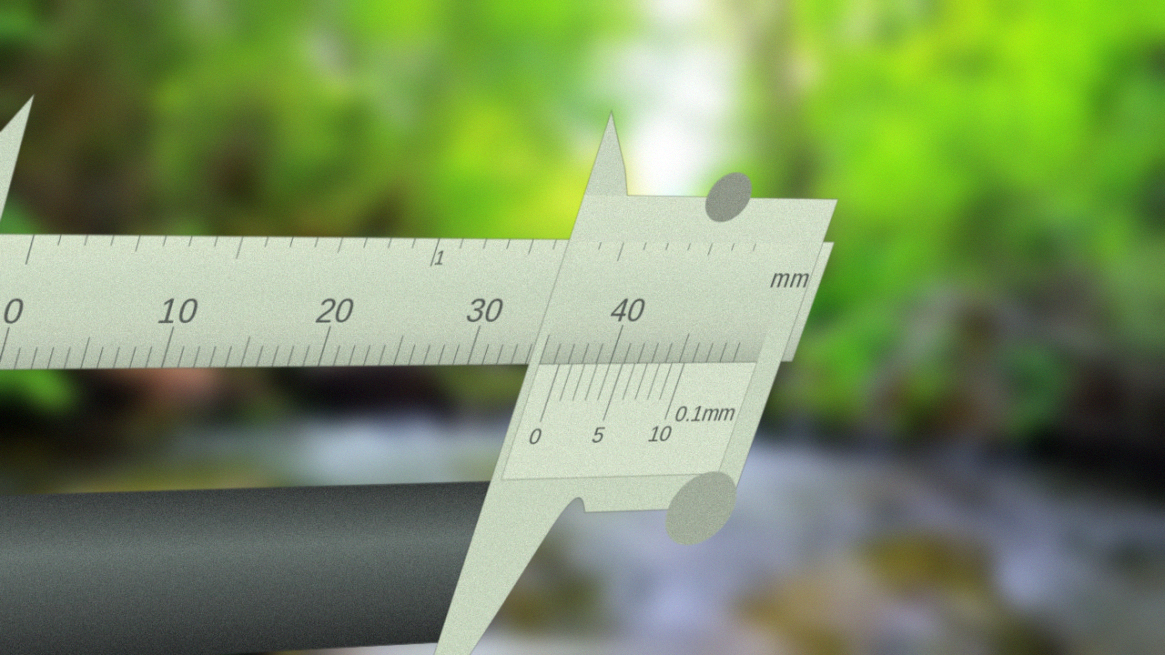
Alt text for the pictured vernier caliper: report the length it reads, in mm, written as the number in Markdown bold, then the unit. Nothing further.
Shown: **36.4** mm
